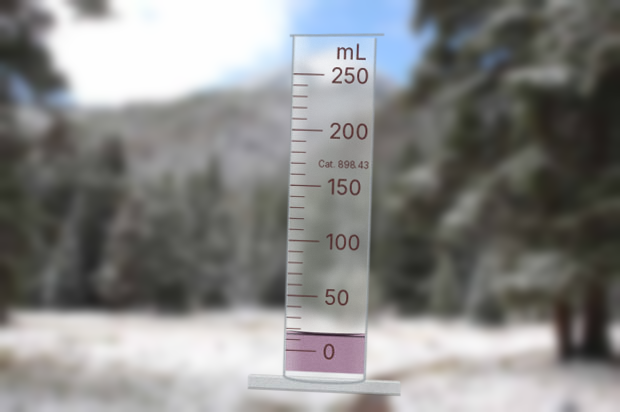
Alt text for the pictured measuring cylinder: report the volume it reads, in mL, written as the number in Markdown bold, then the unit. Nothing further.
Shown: **15** mL
